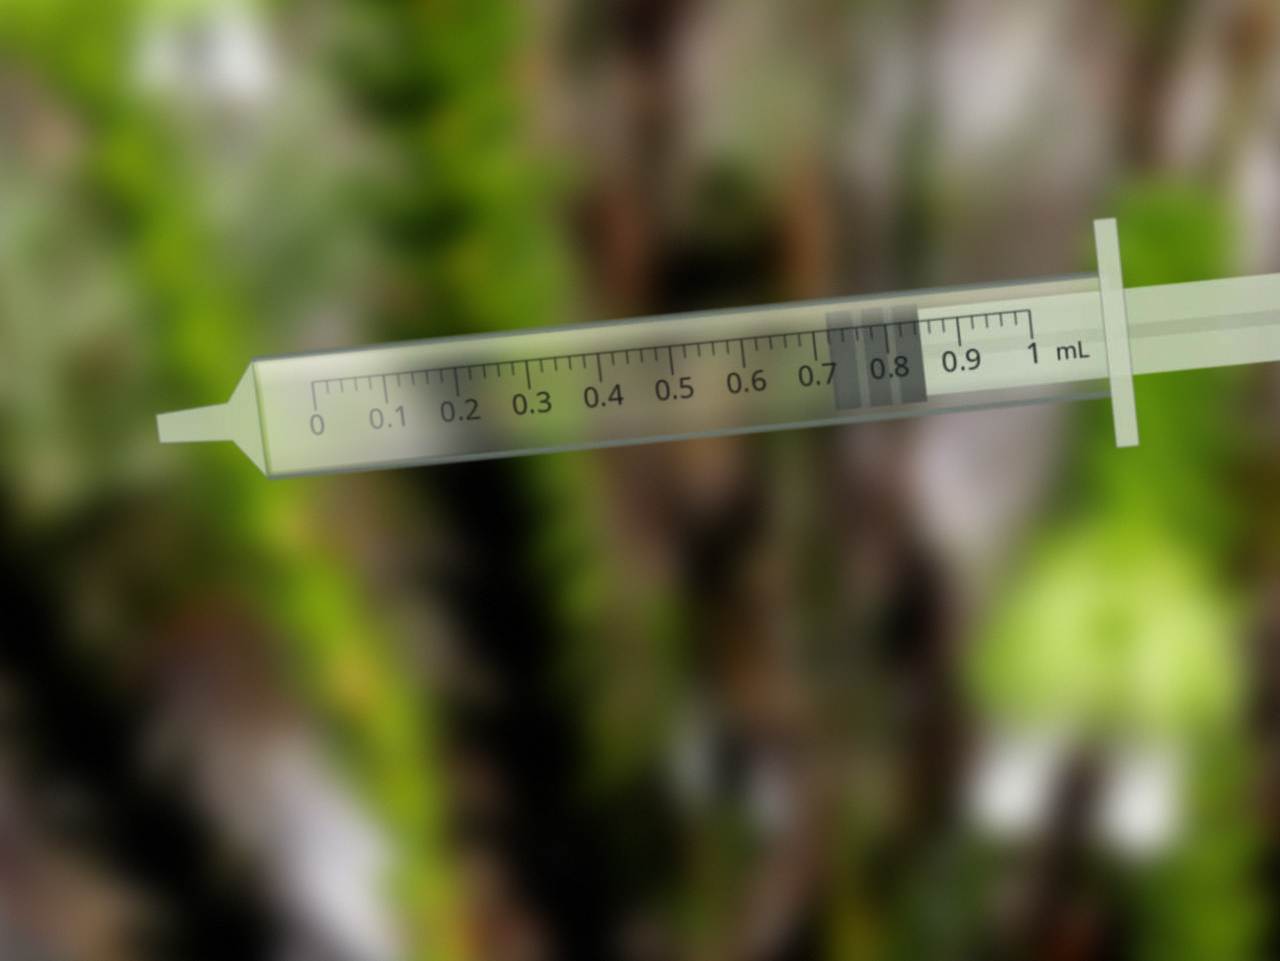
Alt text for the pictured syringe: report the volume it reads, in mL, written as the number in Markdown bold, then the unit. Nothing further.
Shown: **0.72** mL
